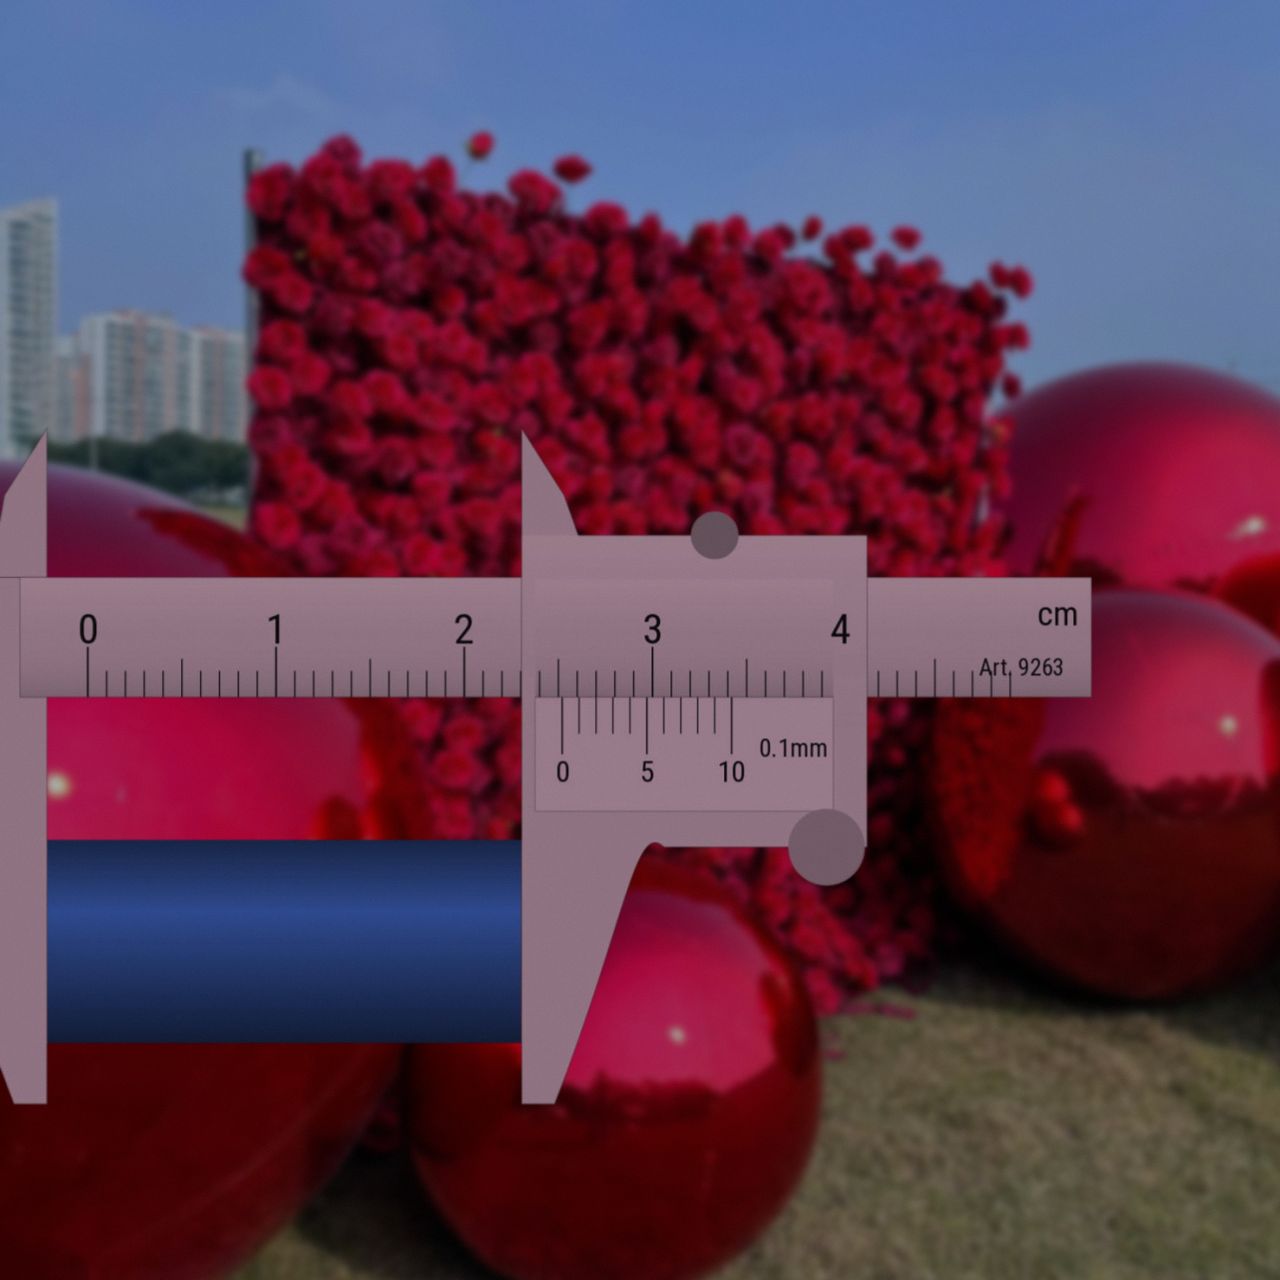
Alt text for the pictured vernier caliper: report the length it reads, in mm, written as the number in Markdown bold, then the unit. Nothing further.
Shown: **25.2** mm
